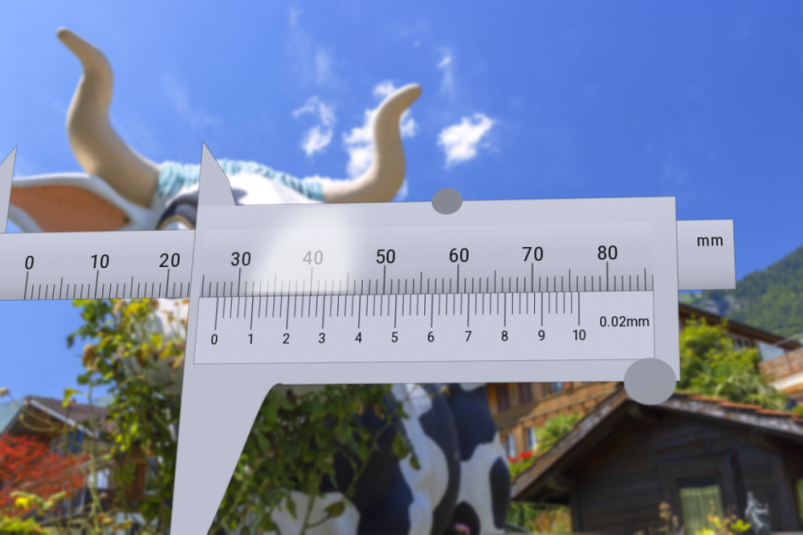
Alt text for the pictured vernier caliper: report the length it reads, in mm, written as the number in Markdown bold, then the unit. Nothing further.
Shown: **27.2** mm
